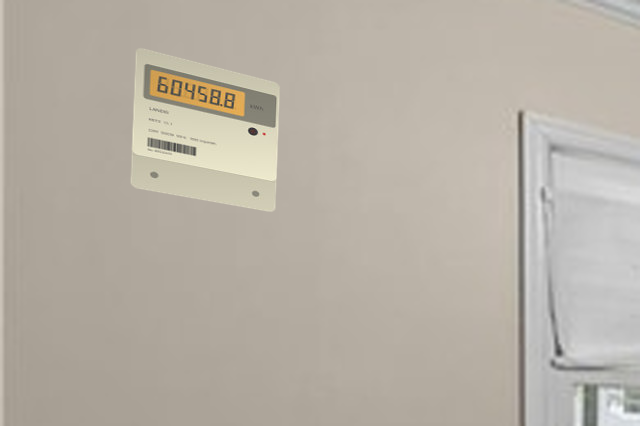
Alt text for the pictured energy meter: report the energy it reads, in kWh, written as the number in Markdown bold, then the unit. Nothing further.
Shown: **60458.8** kWh
